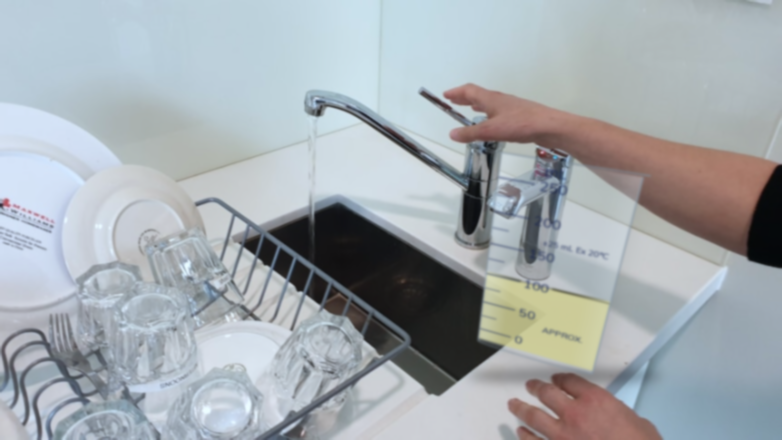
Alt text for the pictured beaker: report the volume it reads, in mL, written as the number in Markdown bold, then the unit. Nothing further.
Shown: **100** mL
